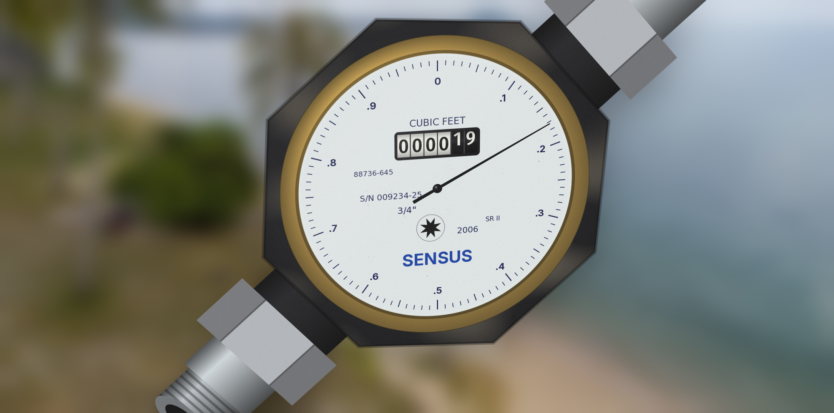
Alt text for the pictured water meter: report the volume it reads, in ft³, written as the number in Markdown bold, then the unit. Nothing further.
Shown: **19.17** ft³
